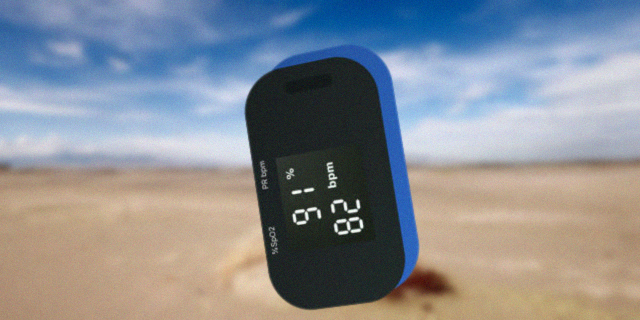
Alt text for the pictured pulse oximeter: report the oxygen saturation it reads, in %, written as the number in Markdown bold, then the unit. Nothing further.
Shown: **91** %
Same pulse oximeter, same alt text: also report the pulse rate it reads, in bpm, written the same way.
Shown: **82** bpm
